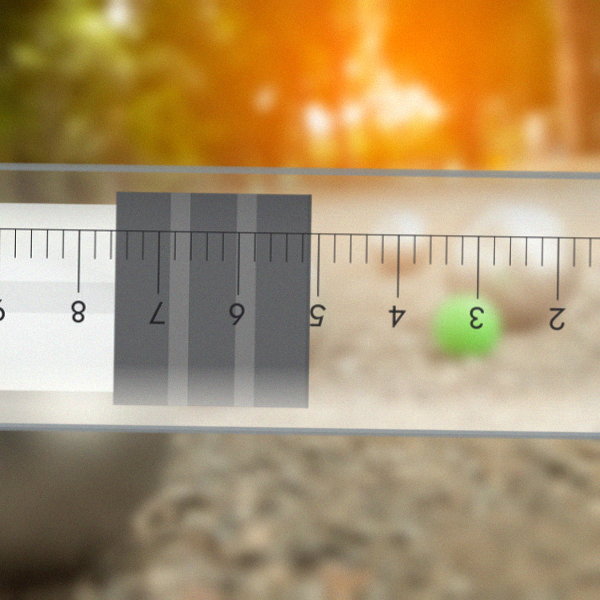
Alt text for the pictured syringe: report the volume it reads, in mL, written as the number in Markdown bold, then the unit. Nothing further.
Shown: **5.1** mL
